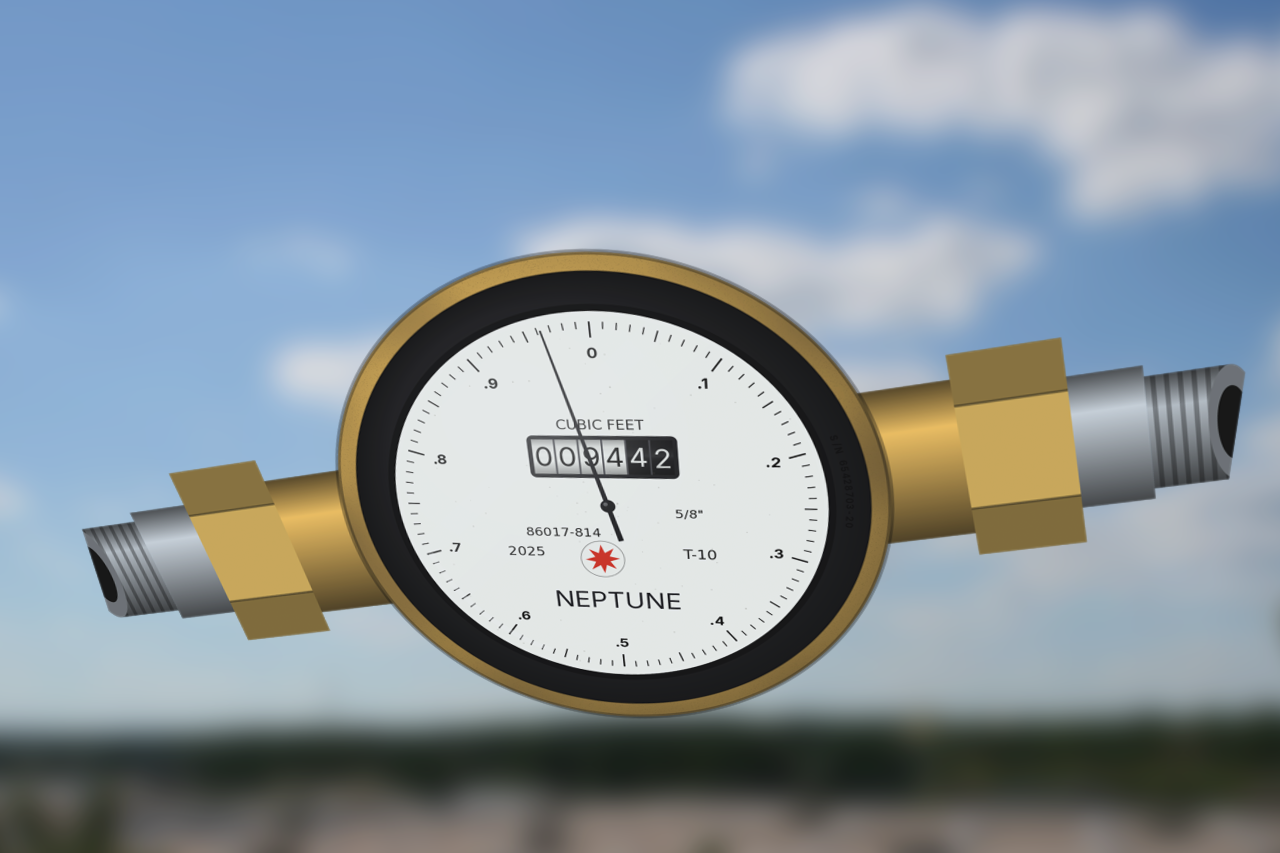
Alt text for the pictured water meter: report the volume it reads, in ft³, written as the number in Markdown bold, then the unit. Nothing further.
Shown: **9441.96** ft³
